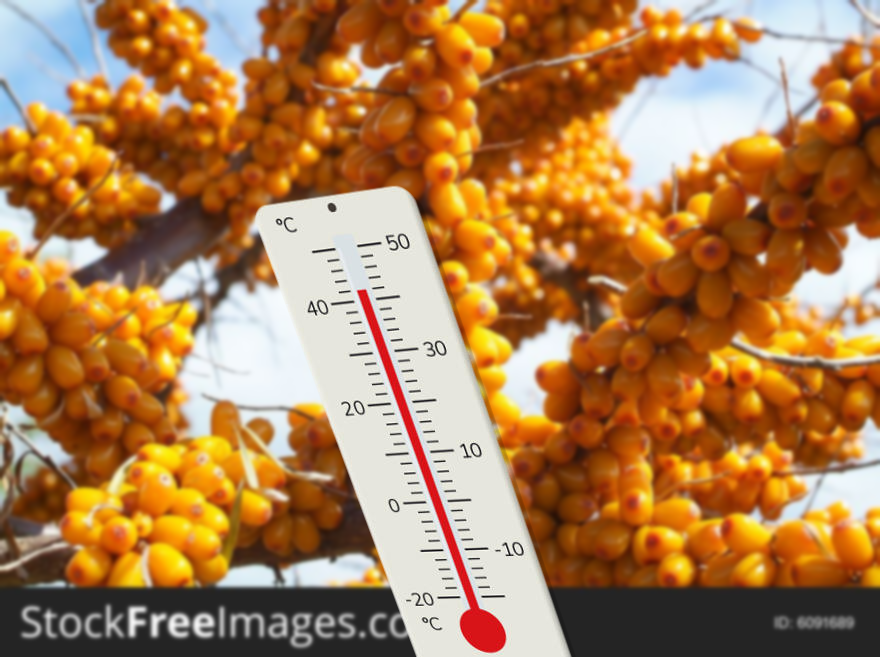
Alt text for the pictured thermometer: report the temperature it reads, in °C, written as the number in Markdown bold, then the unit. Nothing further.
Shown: **42** °C
